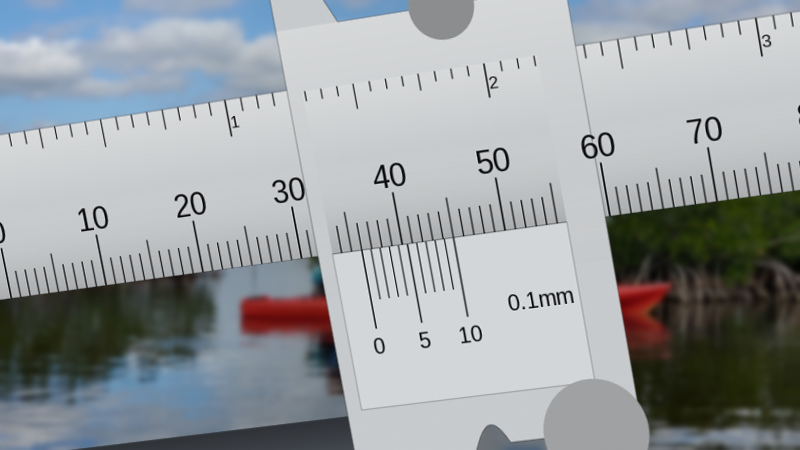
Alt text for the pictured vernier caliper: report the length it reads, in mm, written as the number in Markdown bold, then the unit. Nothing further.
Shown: **36.0** mm
